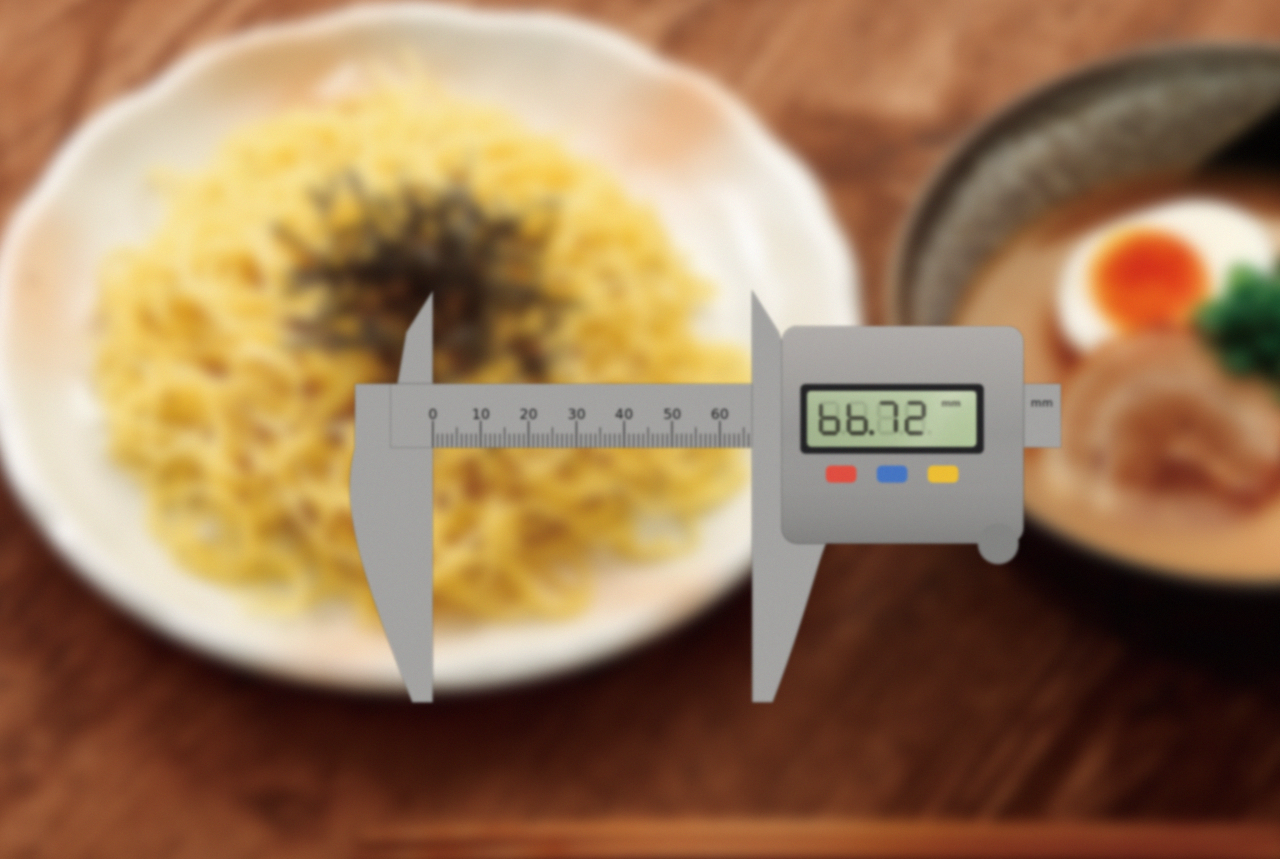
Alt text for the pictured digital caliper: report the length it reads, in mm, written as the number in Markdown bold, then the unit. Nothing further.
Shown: **66.72** mm
